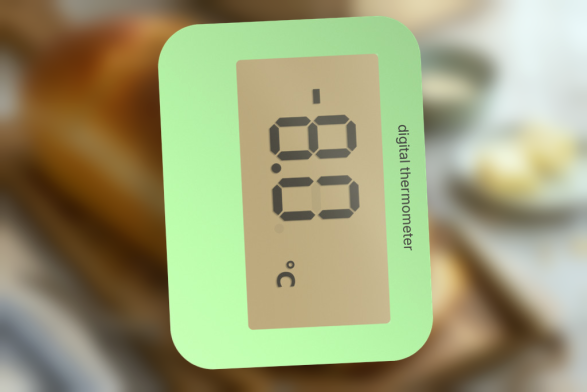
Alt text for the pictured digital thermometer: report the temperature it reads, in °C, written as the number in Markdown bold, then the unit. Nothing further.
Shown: **-8.0** °C
